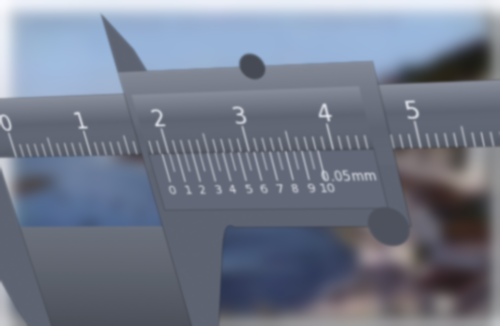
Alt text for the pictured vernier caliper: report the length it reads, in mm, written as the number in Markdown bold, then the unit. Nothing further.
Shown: **19.2** mm
